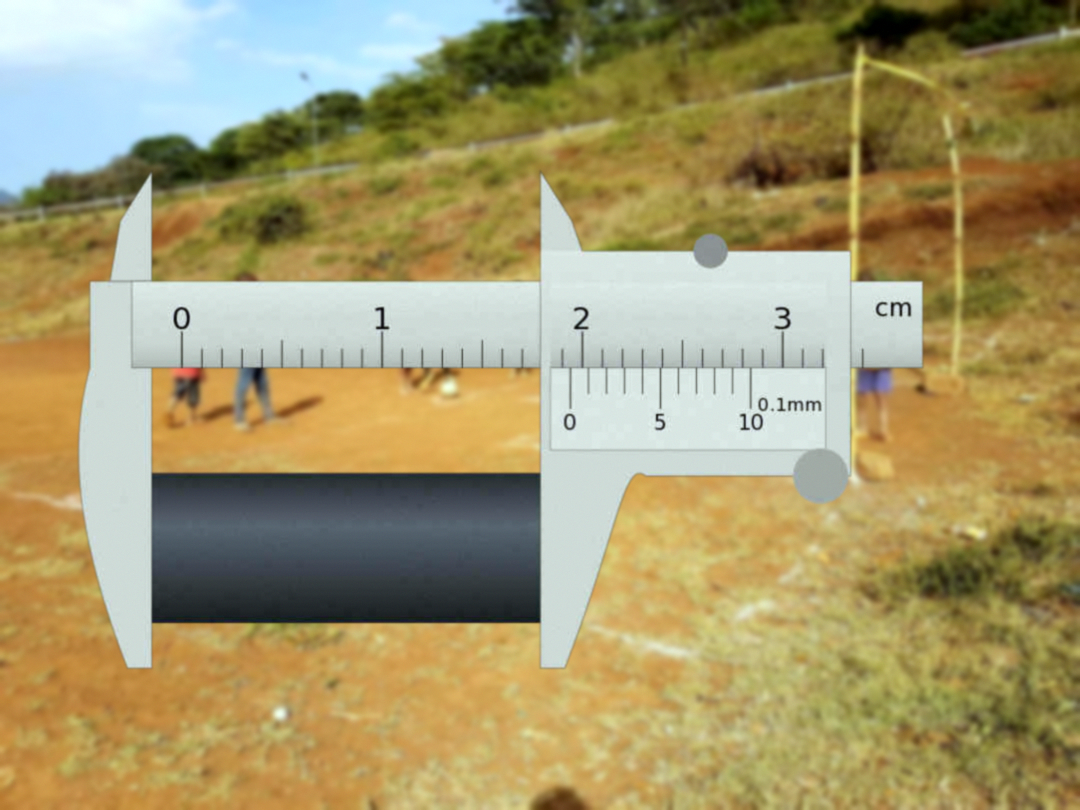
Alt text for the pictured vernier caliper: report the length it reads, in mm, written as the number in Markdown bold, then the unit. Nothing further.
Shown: **19.4** mm
